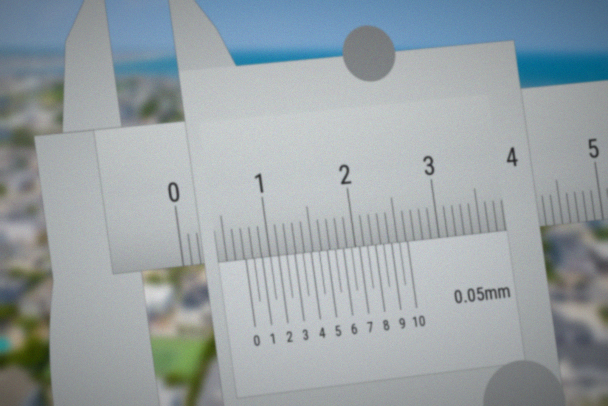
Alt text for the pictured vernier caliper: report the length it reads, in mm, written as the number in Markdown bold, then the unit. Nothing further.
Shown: **7.2** mm
